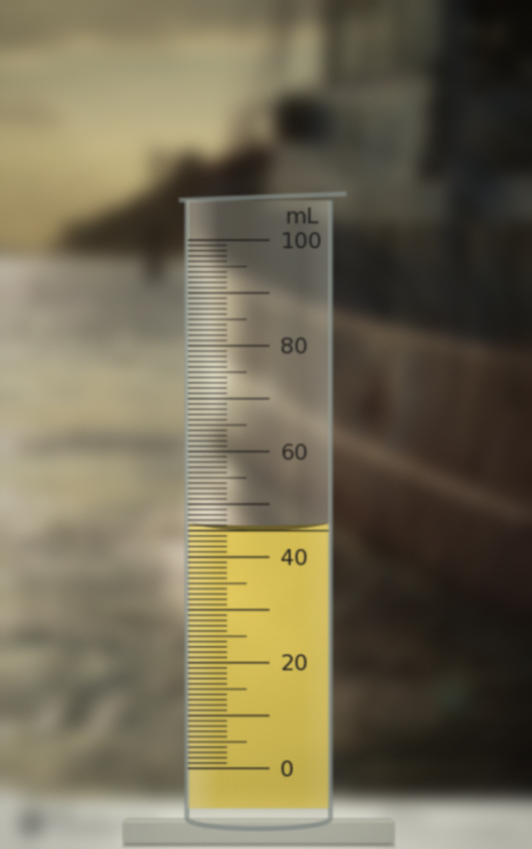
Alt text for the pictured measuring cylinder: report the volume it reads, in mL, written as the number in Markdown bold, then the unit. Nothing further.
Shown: **45** mL
